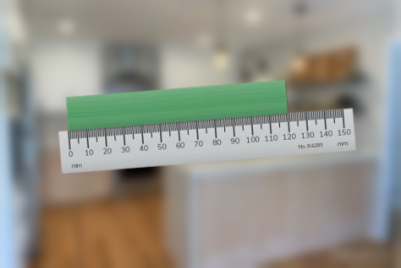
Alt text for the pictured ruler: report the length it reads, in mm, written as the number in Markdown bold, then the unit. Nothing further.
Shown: **120** mm
